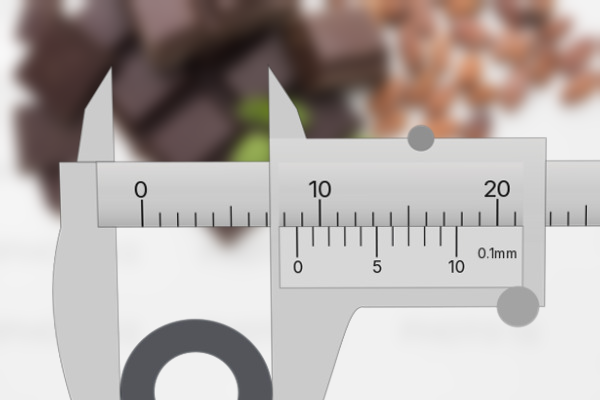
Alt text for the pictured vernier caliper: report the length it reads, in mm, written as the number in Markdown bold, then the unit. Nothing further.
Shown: **8.7** mm
